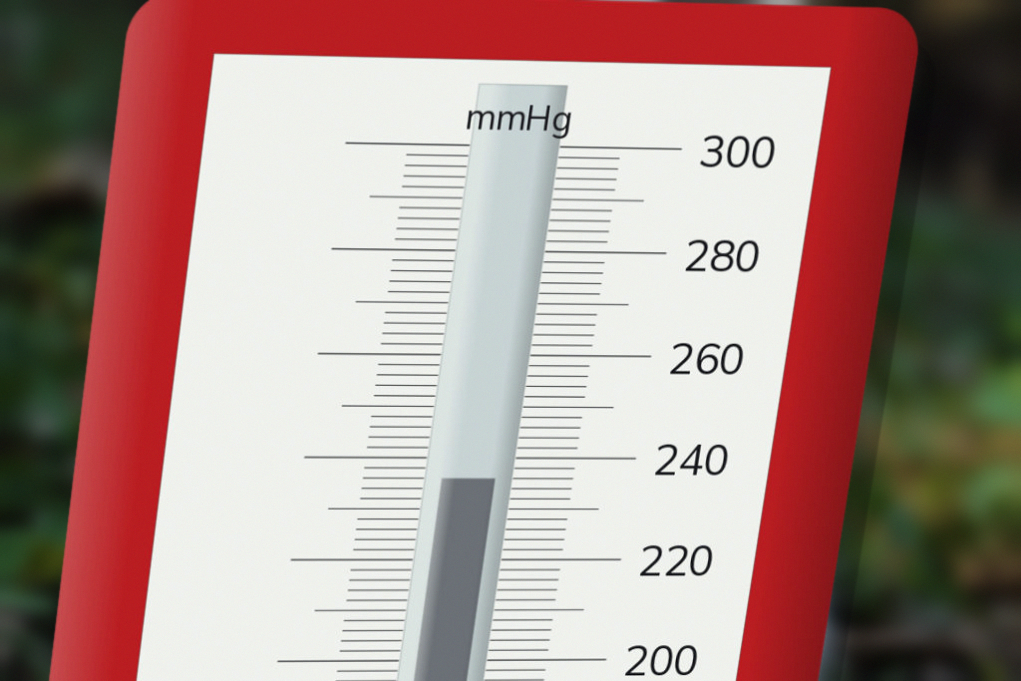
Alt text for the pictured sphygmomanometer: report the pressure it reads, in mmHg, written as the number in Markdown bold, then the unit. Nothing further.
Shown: **236** mmHg
